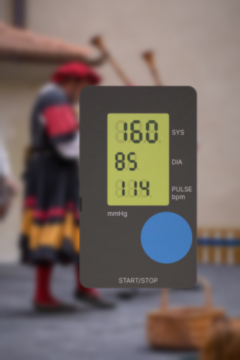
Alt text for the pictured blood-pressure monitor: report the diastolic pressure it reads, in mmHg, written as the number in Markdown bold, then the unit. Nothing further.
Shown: **85** mmHg
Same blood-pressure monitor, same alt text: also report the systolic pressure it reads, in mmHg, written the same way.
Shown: **160** mmHg
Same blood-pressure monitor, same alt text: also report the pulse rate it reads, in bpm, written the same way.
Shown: **114** bpm
